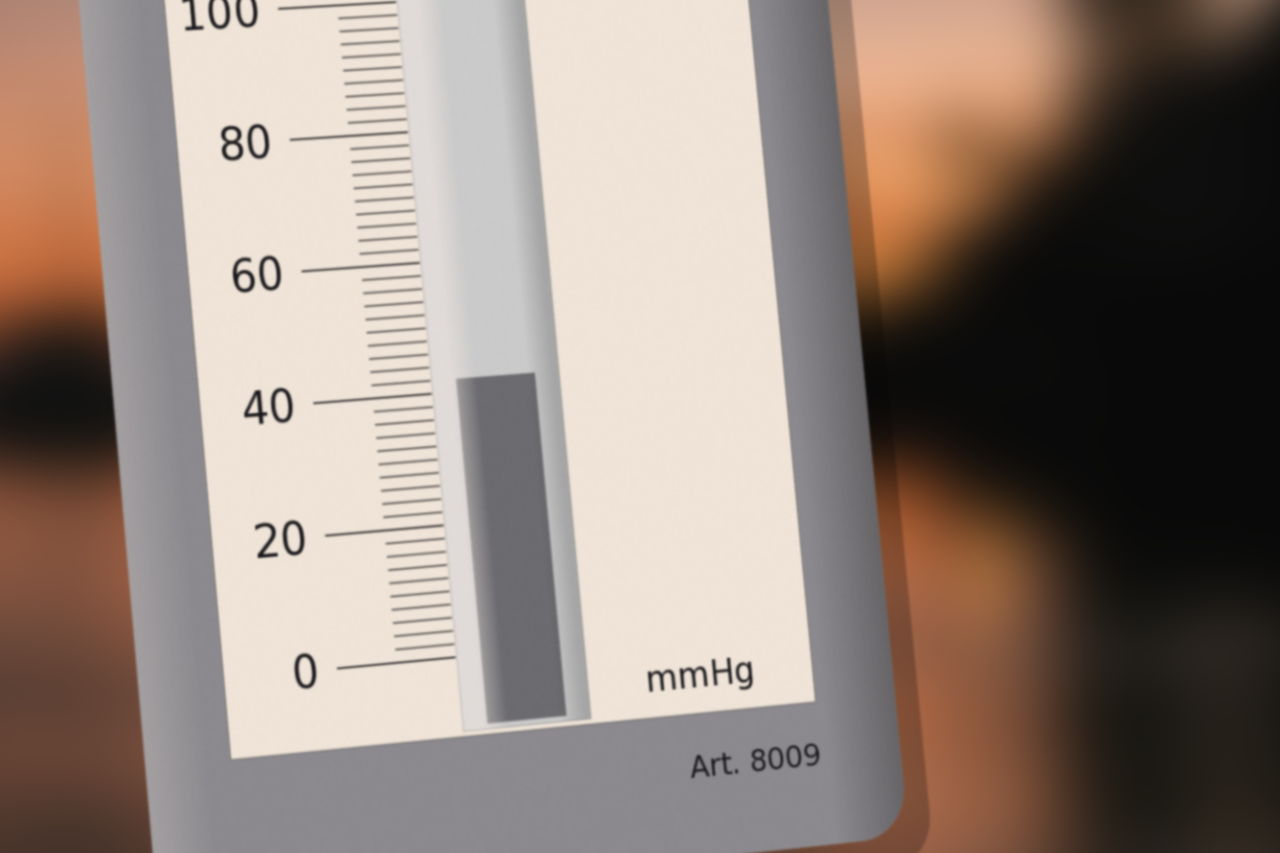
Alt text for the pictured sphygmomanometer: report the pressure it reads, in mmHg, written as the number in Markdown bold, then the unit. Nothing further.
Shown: **42** mmHg
